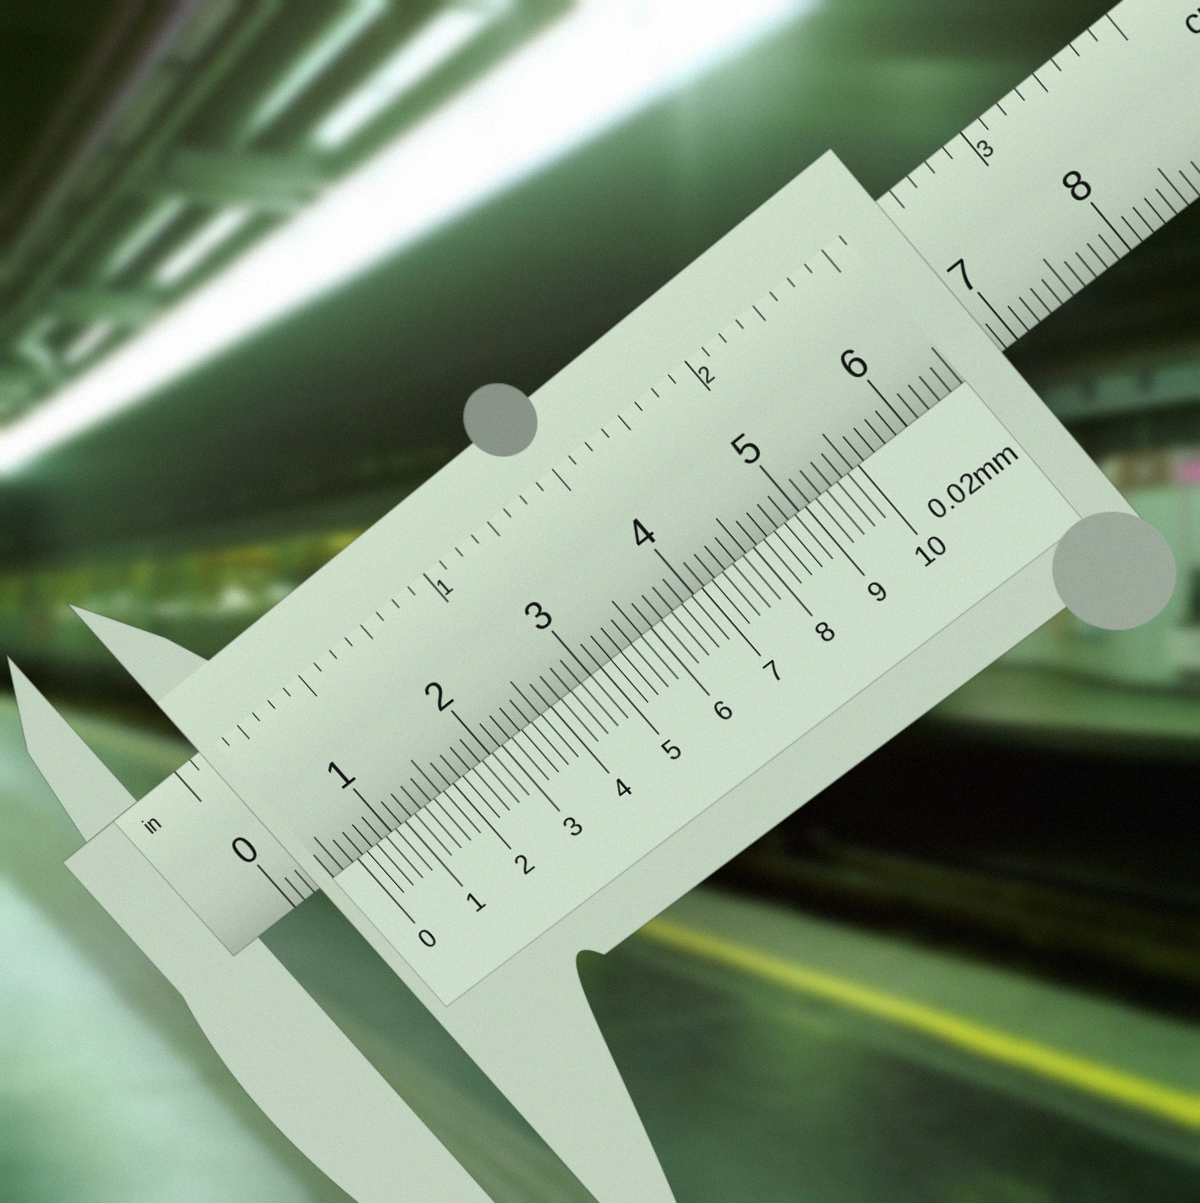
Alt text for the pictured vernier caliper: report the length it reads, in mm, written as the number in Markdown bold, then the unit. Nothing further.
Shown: **6.5** mm
